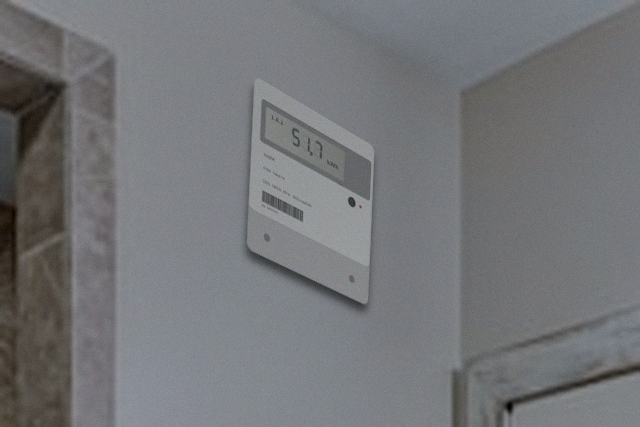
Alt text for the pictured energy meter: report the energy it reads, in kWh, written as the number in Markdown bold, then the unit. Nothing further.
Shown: **51.7** kWh
